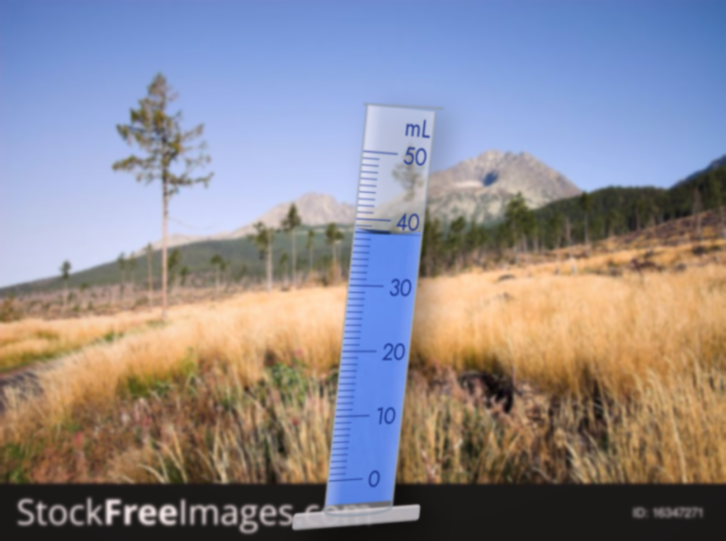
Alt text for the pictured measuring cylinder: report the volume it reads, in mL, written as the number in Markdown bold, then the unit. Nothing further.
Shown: **38** mL
